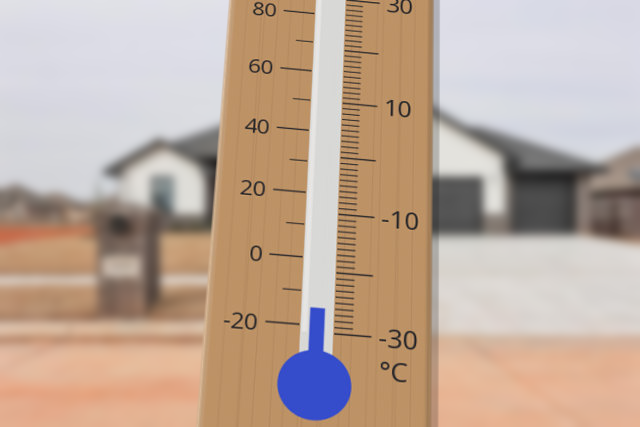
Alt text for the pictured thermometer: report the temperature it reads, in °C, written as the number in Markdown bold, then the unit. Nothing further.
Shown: **-26** °C
